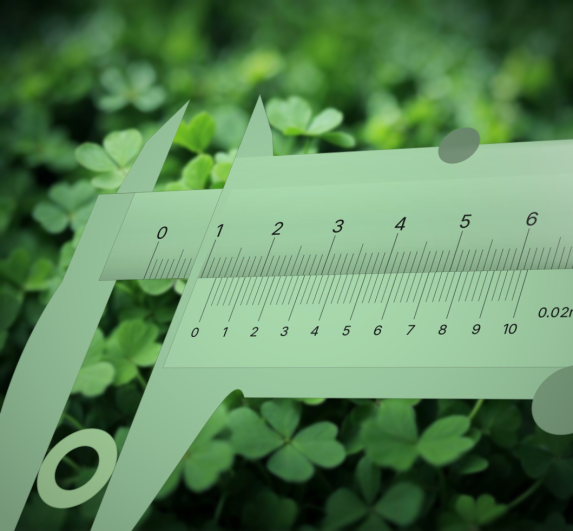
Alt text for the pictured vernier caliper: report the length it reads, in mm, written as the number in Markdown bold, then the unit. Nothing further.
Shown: **12.6** mm
